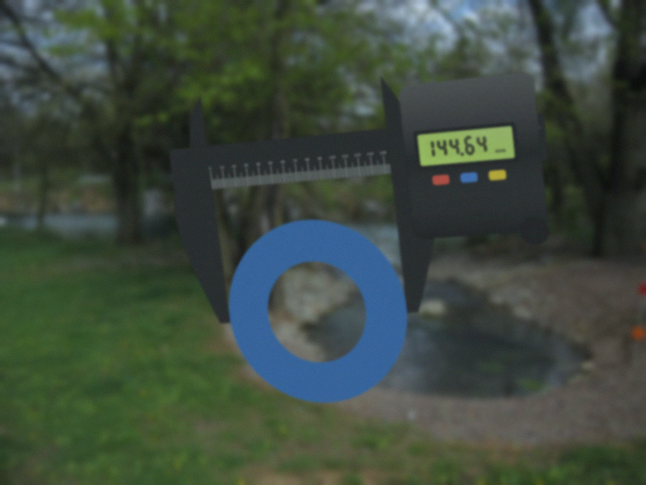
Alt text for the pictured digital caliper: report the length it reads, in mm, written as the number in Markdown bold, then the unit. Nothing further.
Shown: **144.64** mm
